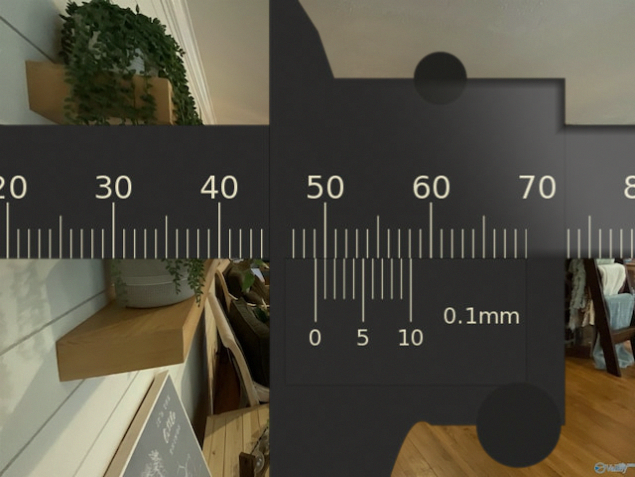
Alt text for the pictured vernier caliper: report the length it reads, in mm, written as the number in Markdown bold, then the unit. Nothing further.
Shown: **49.1** mm
